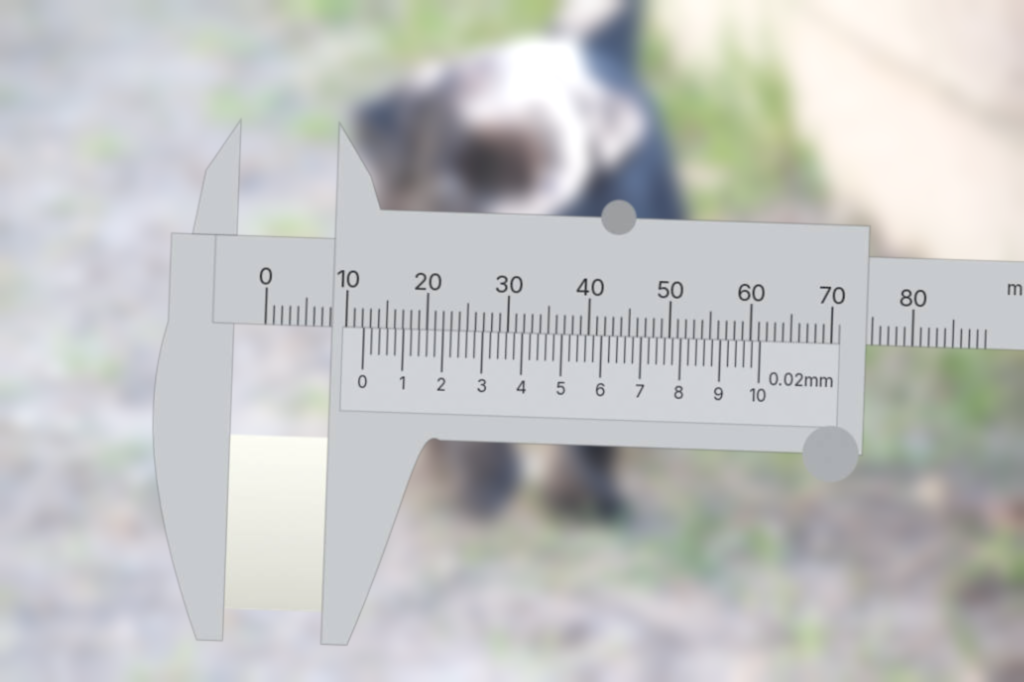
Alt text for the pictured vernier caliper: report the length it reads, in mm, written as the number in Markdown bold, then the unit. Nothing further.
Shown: **12.2** mm
